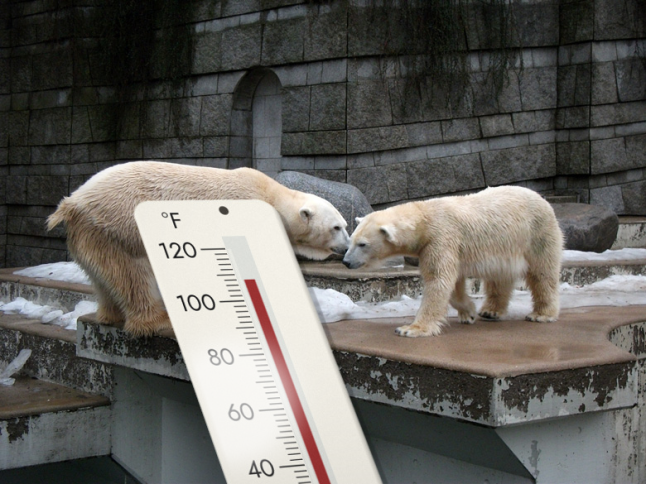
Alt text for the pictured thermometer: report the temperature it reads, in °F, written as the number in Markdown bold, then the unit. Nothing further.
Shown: **108** °F
